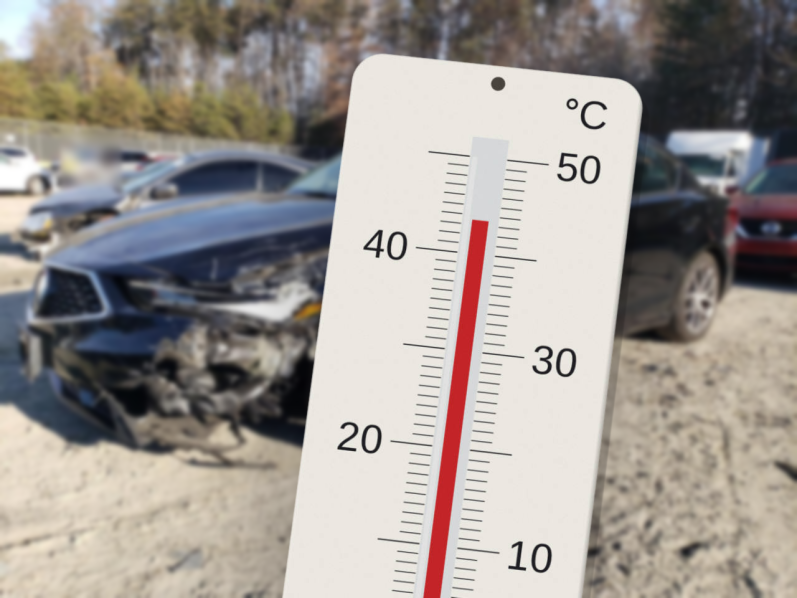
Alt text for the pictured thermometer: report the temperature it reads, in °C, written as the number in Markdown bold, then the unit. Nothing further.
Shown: **43.5** °C
